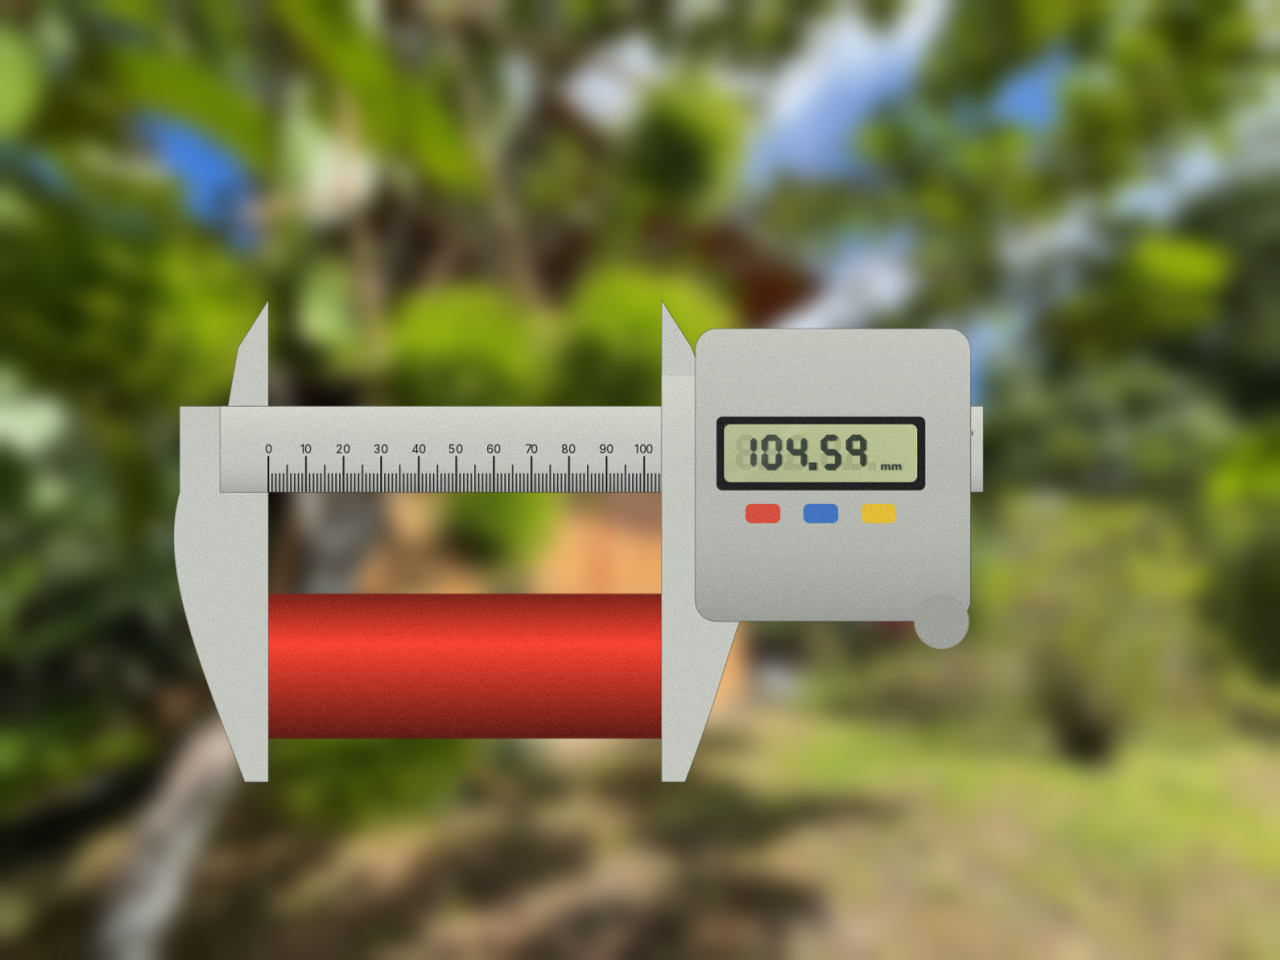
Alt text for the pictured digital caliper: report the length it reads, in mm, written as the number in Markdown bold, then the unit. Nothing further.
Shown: **104.59** mm
